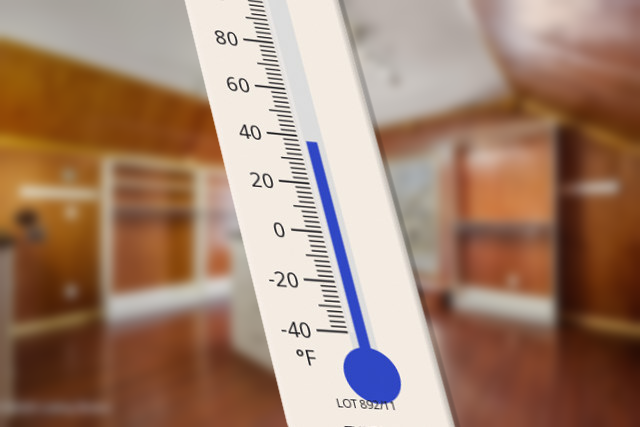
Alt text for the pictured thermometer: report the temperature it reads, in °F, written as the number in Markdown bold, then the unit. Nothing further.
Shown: **38** °F
